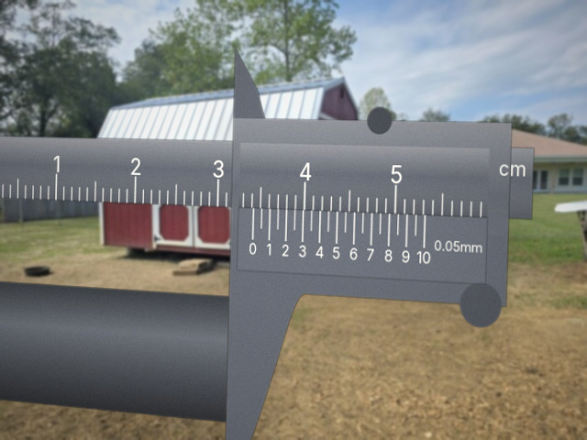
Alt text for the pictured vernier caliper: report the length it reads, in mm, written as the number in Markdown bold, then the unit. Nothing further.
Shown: **34.2** mm
